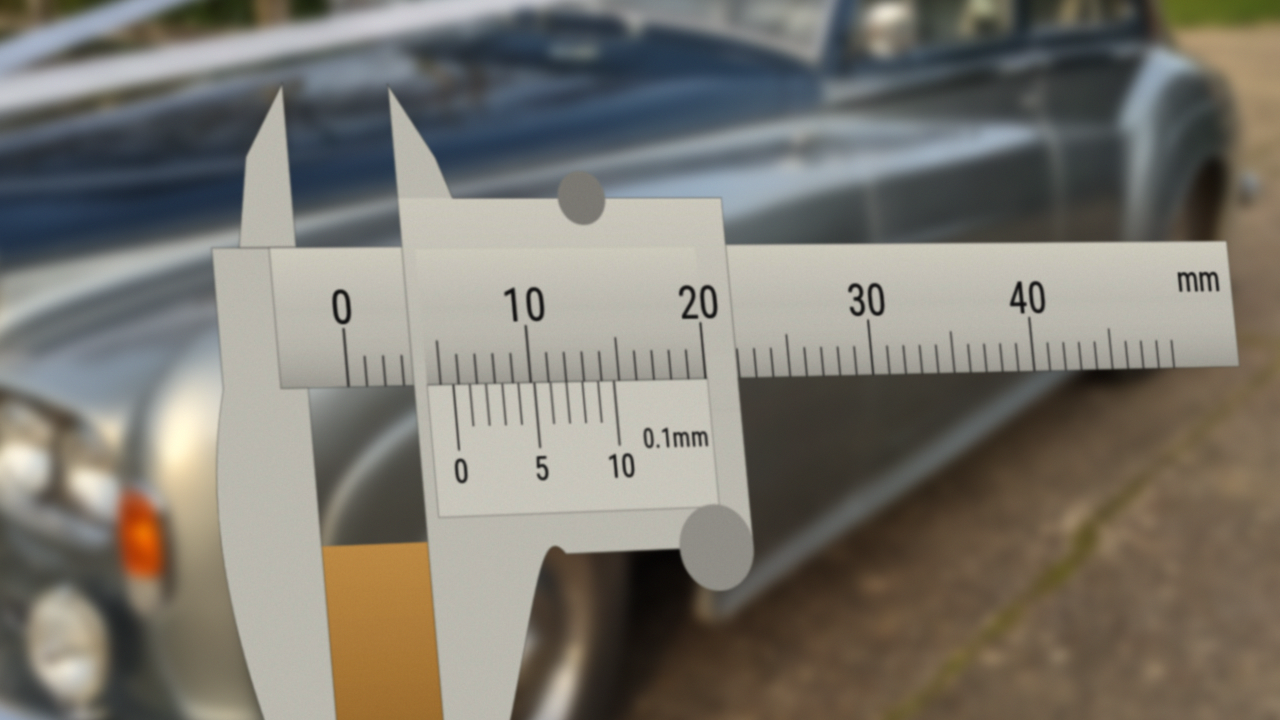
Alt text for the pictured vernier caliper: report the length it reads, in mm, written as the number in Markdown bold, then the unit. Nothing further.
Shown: **5.7** mm
